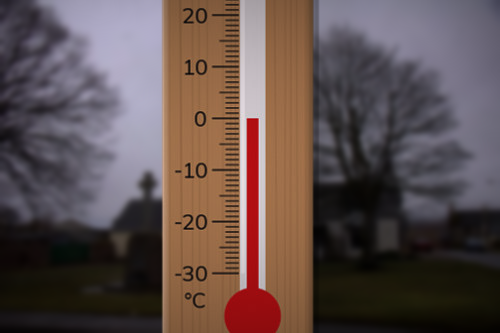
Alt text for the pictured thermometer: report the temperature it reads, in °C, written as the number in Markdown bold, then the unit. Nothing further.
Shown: **0** °C
